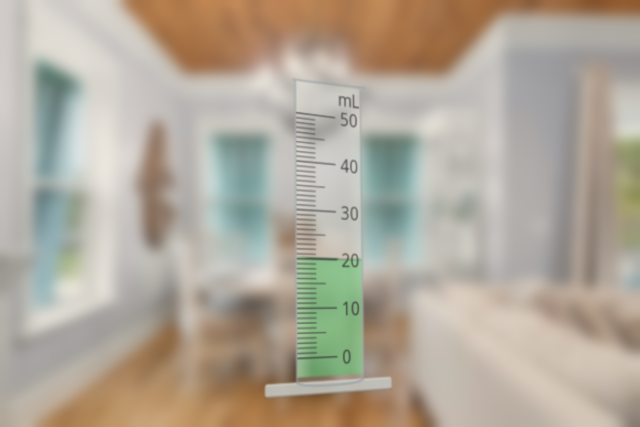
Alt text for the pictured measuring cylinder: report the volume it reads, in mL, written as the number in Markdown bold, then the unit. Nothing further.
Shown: **20** mL
